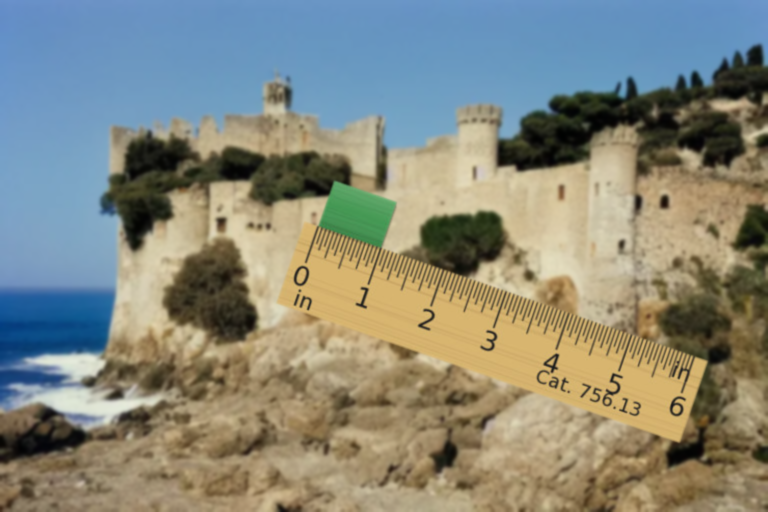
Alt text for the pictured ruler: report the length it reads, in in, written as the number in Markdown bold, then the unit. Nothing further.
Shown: **1** in
